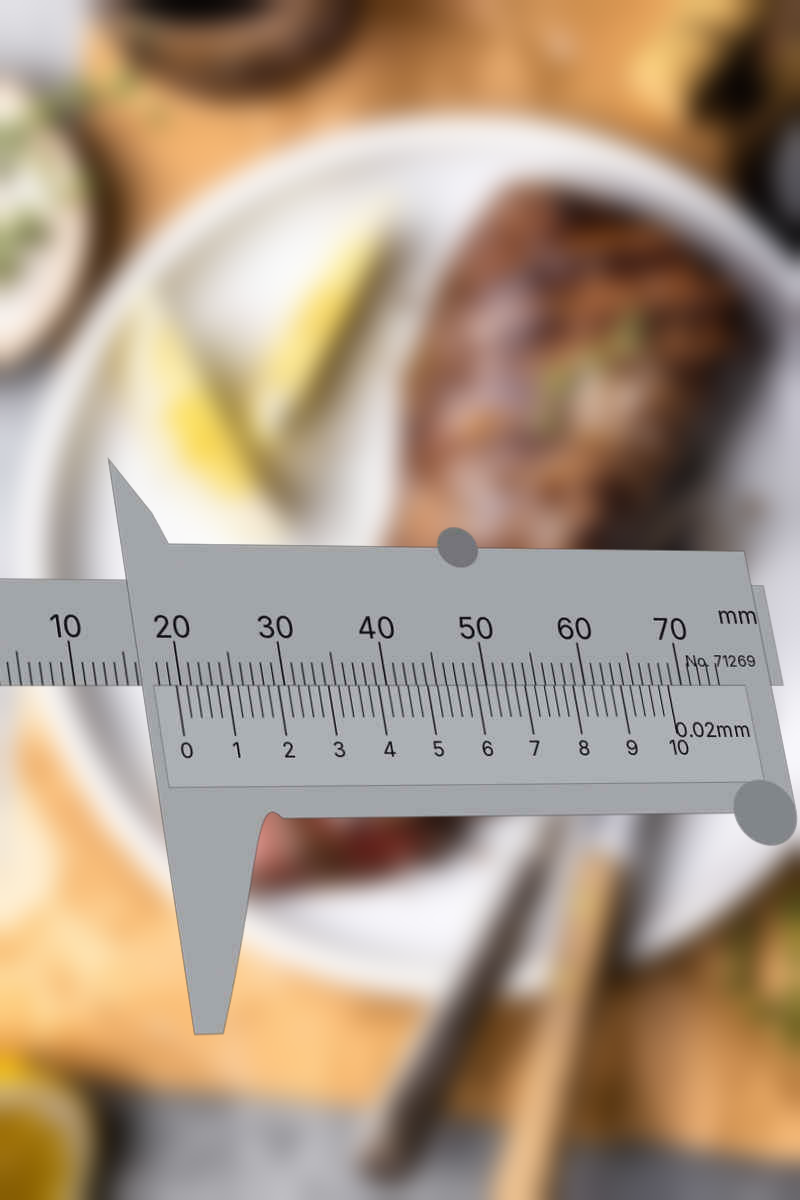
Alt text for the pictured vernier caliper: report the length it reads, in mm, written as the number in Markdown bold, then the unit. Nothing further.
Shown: **19.6** mm
